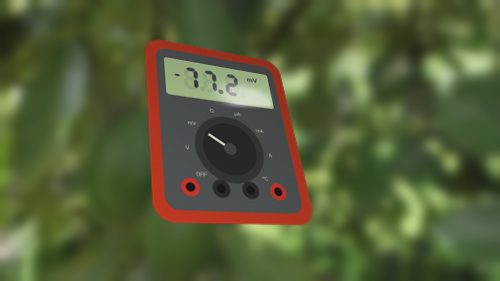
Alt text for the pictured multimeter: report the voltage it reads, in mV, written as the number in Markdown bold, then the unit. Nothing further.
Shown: **-77.2** mV
